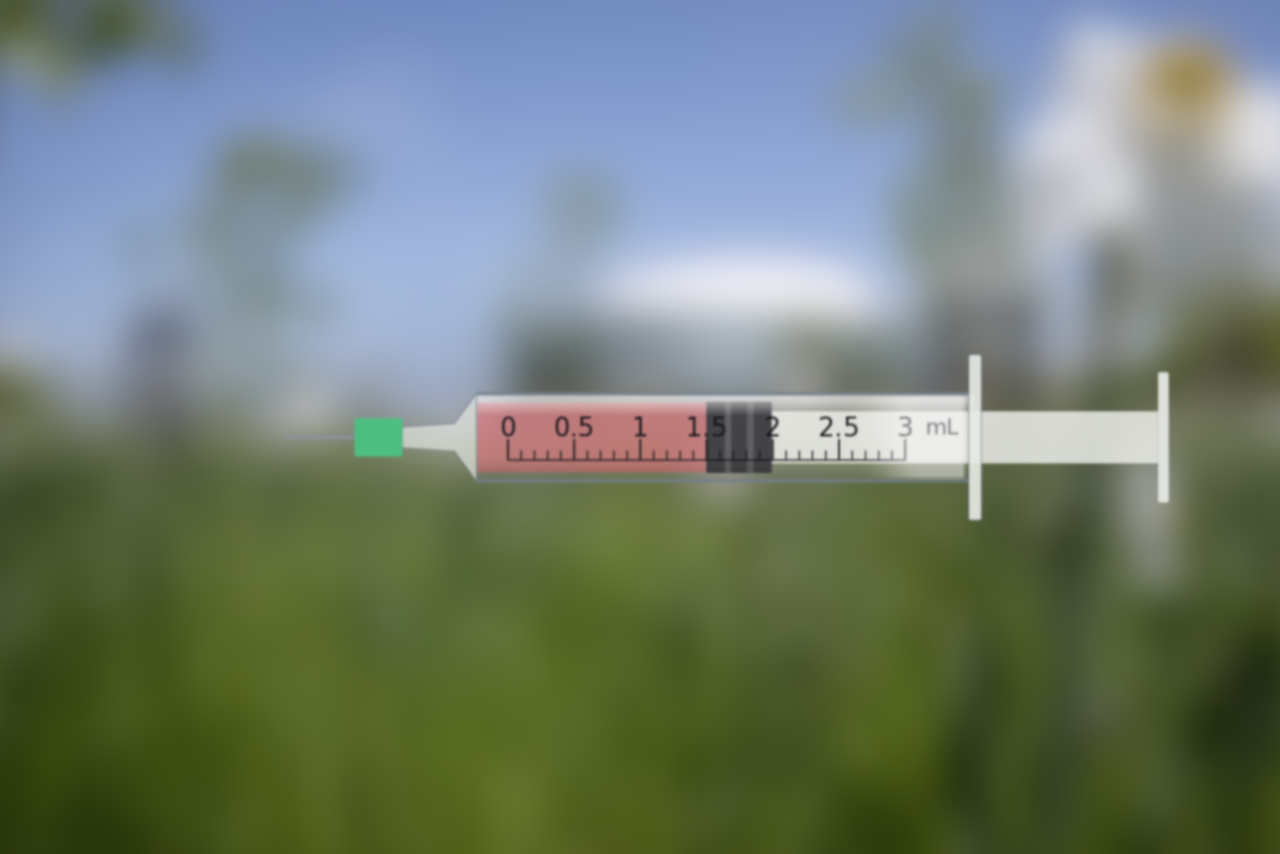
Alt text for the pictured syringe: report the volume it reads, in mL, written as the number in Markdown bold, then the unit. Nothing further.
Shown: **1.5** mL
